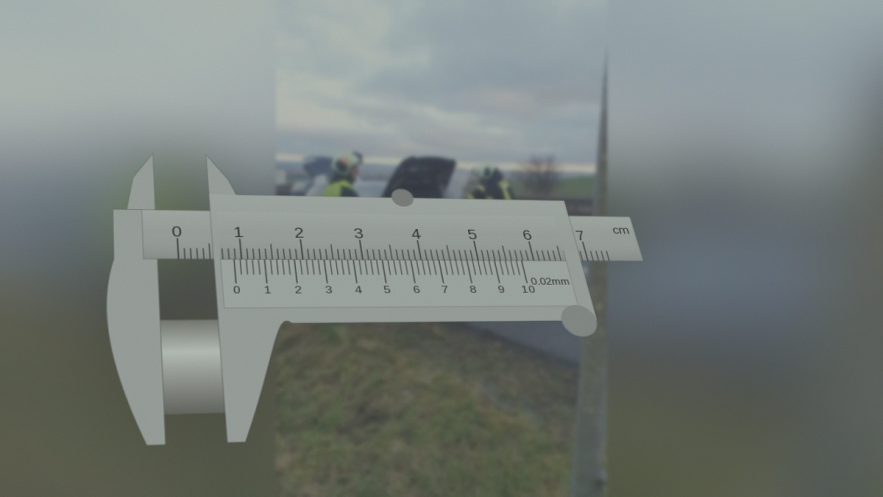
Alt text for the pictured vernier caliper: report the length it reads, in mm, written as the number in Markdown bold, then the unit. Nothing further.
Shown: **8.8** mm
